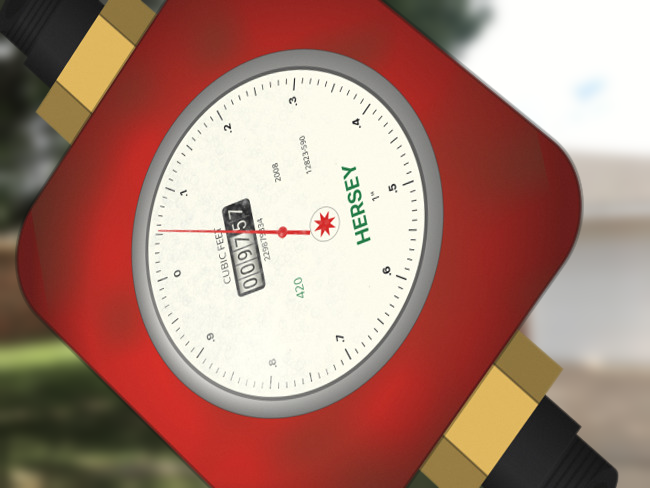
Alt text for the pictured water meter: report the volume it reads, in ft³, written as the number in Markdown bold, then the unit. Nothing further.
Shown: **9757.05** ft³
